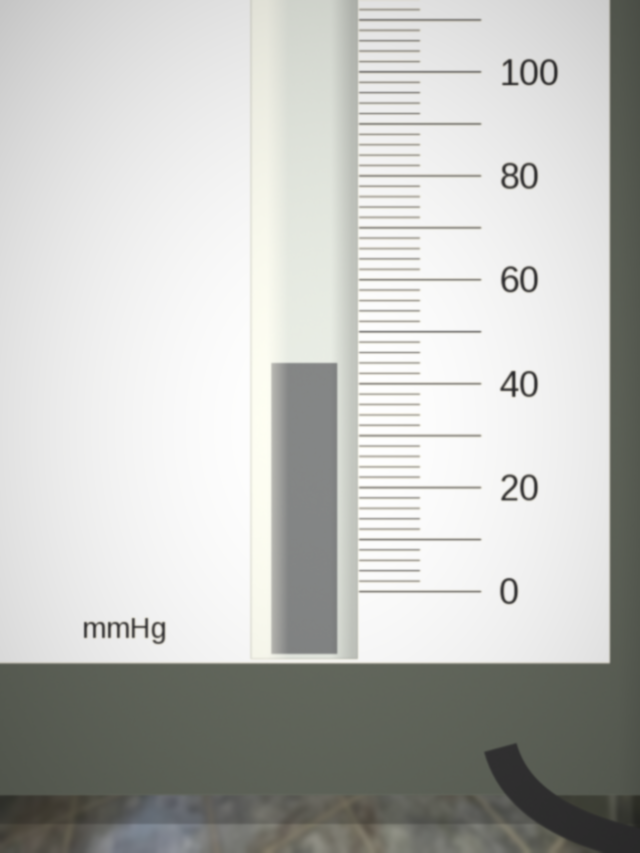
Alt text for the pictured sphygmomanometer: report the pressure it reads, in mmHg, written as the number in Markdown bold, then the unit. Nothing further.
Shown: **44** mmHg
